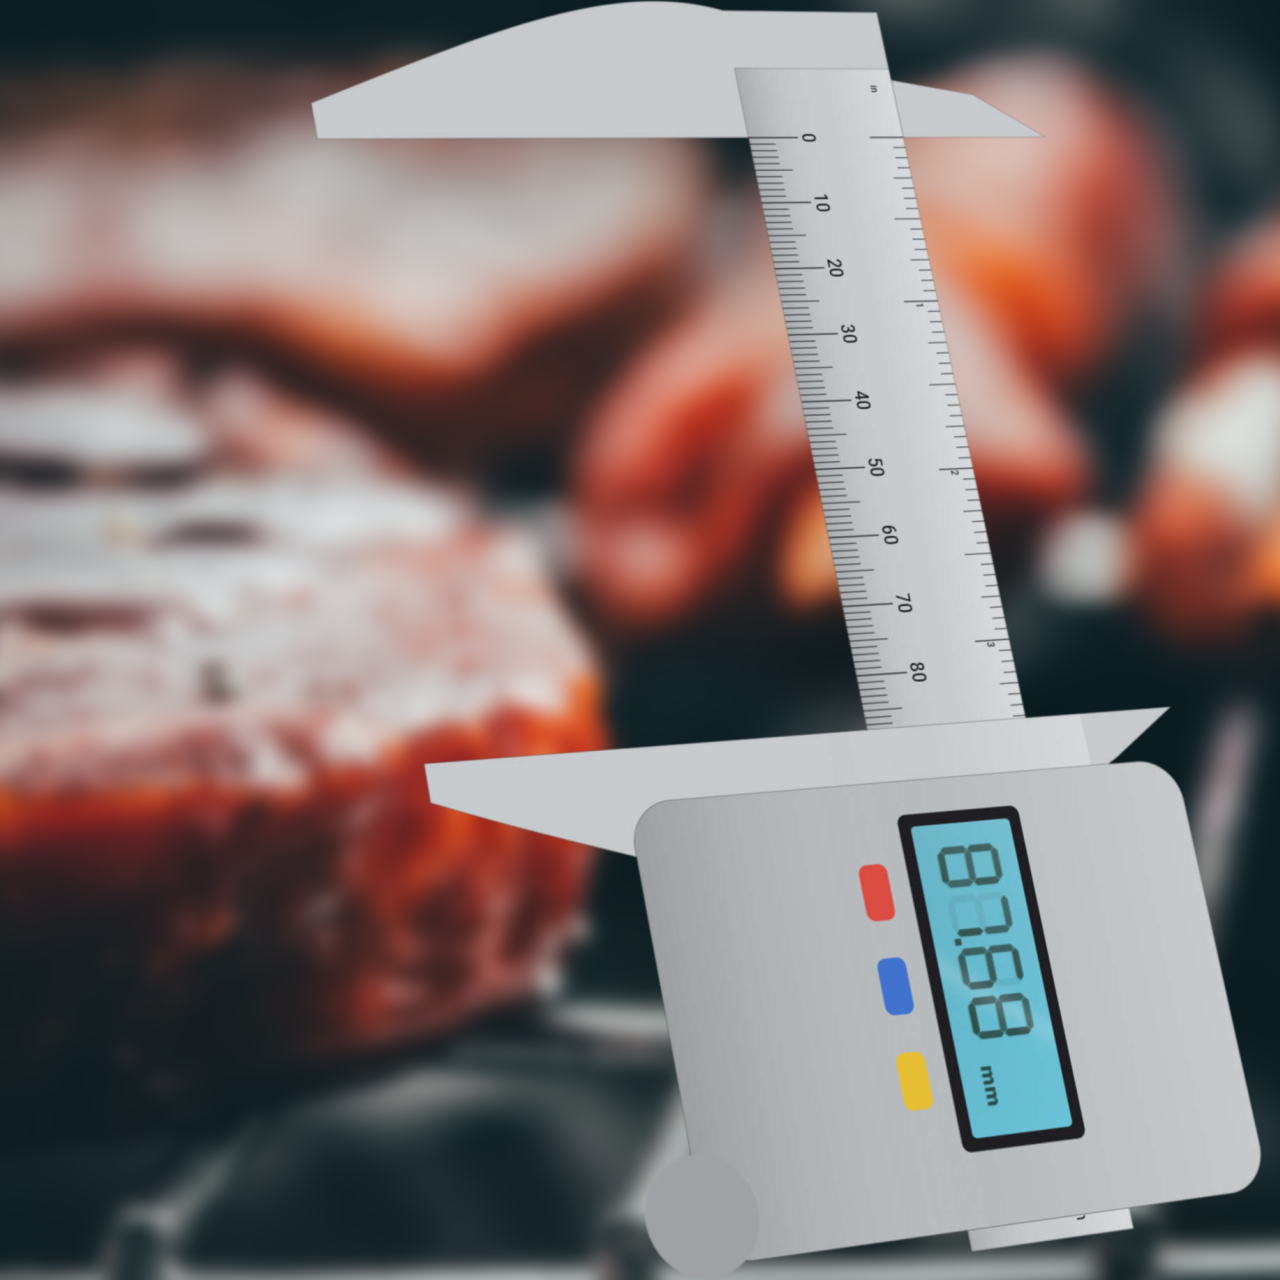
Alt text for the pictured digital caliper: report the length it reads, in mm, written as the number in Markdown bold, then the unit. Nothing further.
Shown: **87.68** mm
